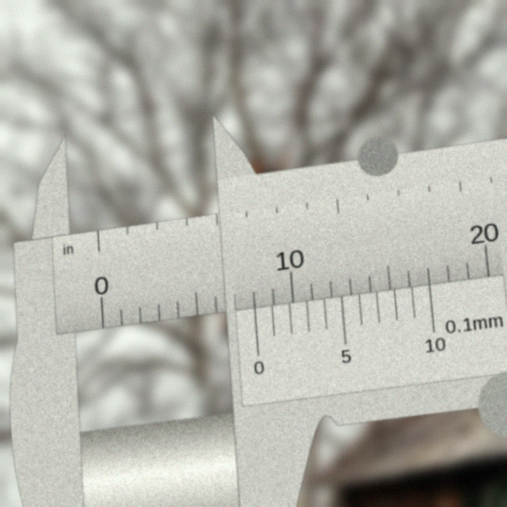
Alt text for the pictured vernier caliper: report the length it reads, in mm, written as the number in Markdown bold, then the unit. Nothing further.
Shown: **8.0** mm
